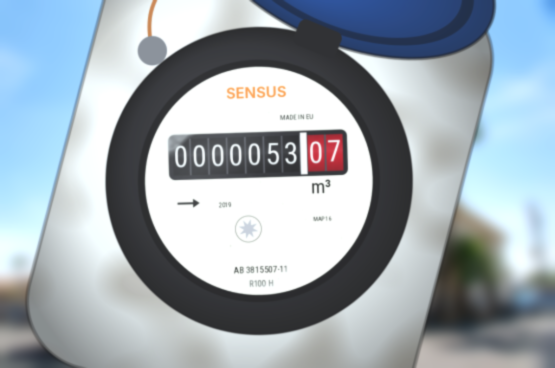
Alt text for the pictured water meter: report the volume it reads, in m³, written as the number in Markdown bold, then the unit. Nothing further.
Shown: **53.07** m³
